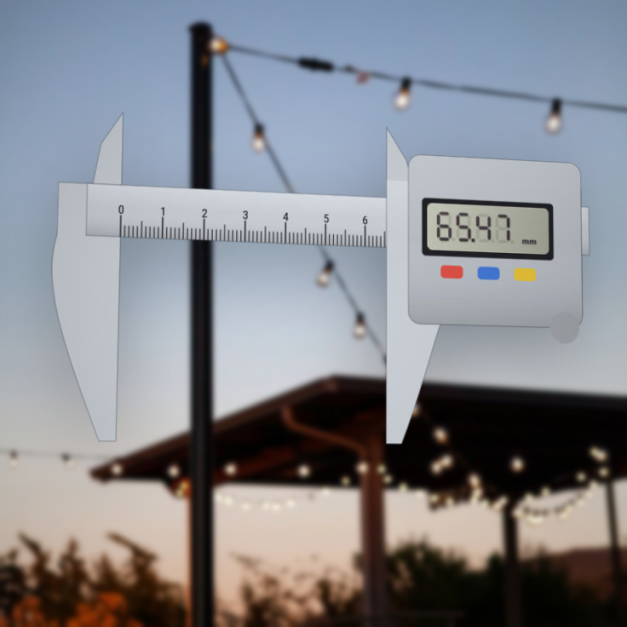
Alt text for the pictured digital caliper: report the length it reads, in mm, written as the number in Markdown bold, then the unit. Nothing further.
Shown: **65.47** mm
